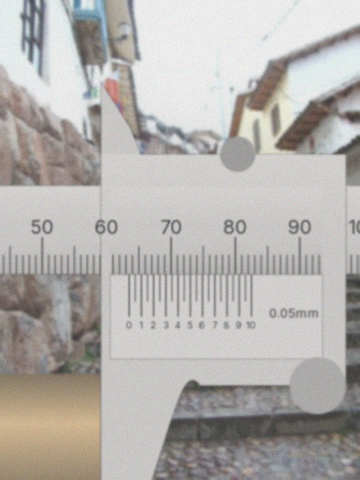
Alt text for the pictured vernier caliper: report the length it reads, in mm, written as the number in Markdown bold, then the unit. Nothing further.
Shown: **63.5** mm
